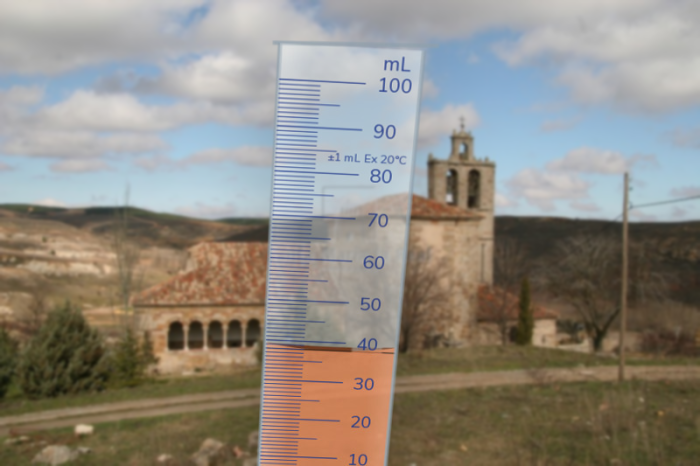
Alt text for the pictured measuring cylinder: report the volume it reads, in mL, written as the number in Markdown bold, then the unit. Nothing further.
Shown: **38** mL
